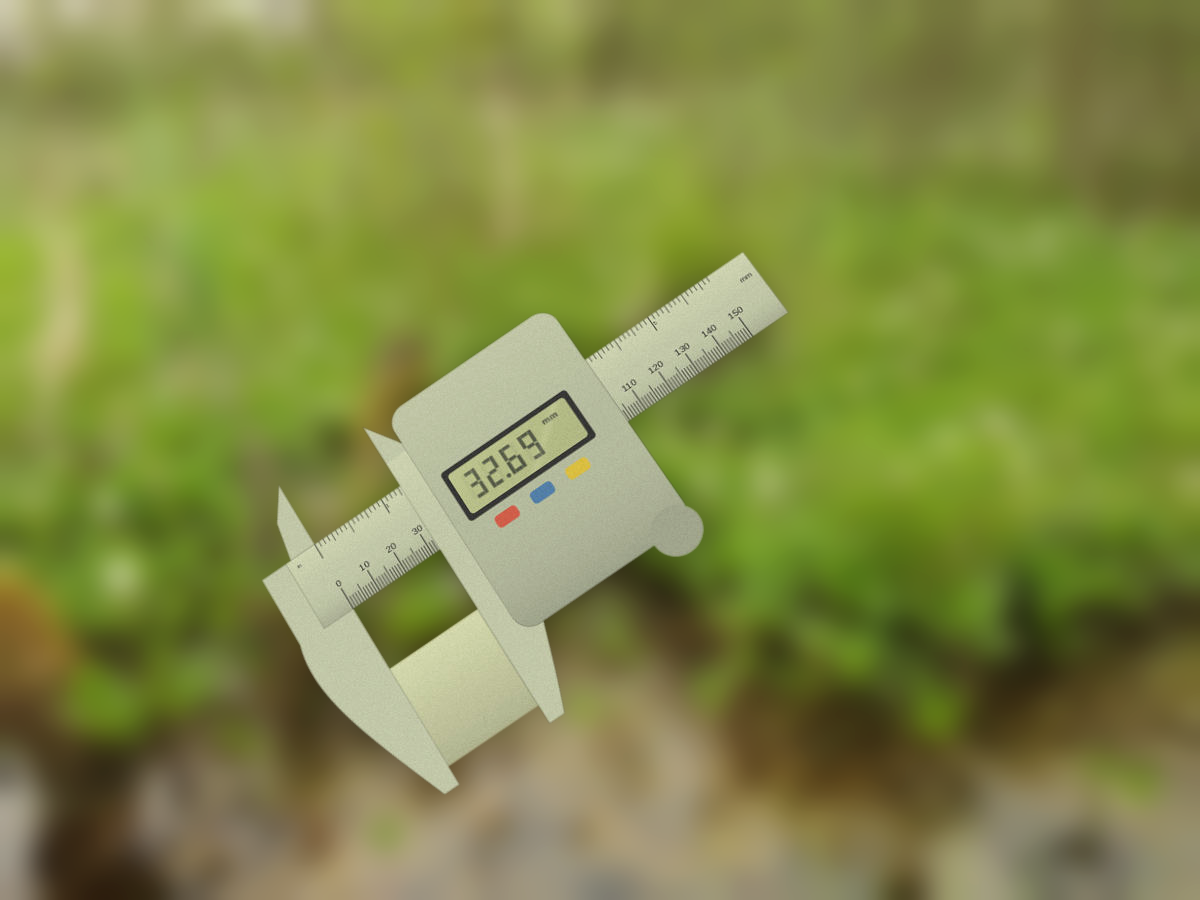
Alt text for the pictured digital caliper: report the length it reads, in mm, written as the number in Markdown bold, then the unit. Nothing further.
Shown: **32.69** mm
